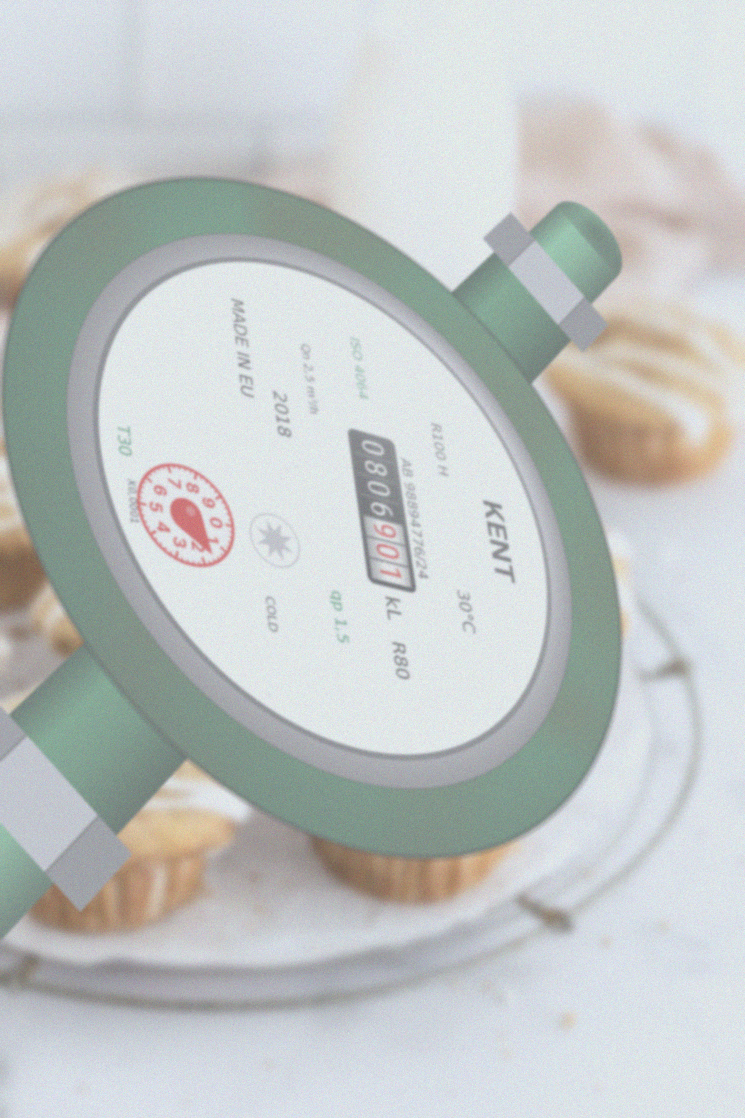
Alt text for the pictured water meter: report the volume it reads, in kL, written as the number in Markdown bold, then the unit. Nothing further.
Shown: **806.9011** kL
